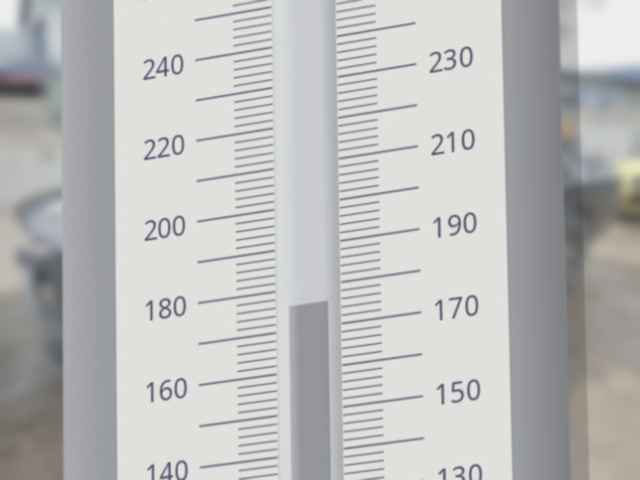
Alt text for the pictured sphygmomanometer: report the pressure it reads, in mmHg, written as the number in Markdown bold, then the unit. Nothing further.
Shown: **176** mmHg
